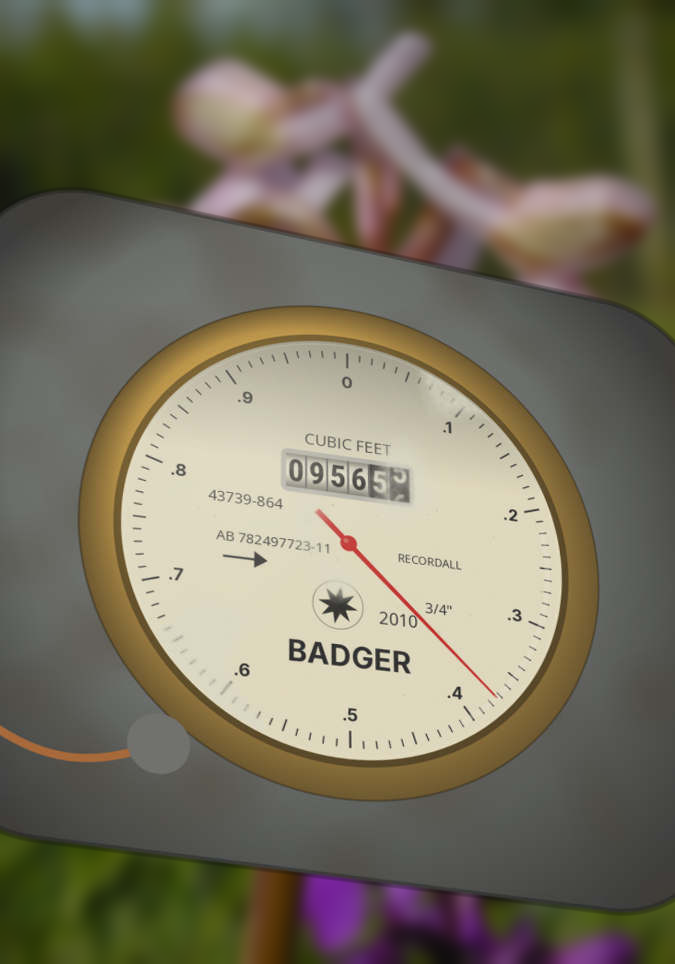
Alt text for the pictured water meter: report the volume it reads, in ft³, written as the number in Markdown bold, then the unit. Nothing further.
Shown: **95655.37** ft³
